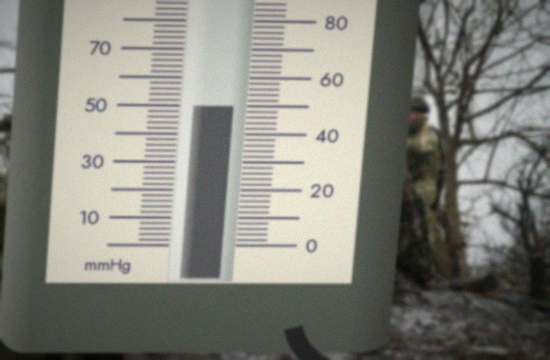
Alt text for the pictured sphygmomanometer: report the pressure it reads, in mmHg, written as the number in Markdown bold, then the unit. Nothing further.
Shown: **50** mmHg
